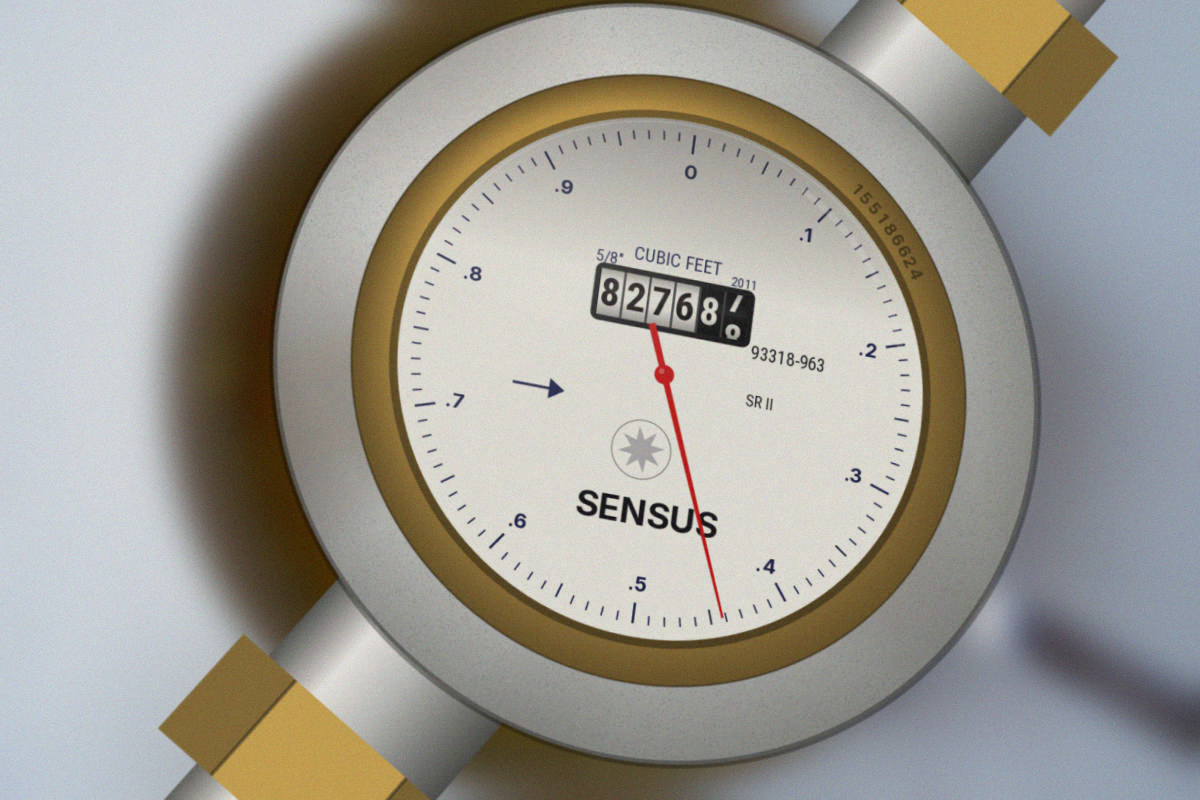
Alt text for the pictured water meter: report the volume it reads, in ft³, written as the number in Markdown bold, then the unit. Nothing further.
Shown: **827687.44** ft³
